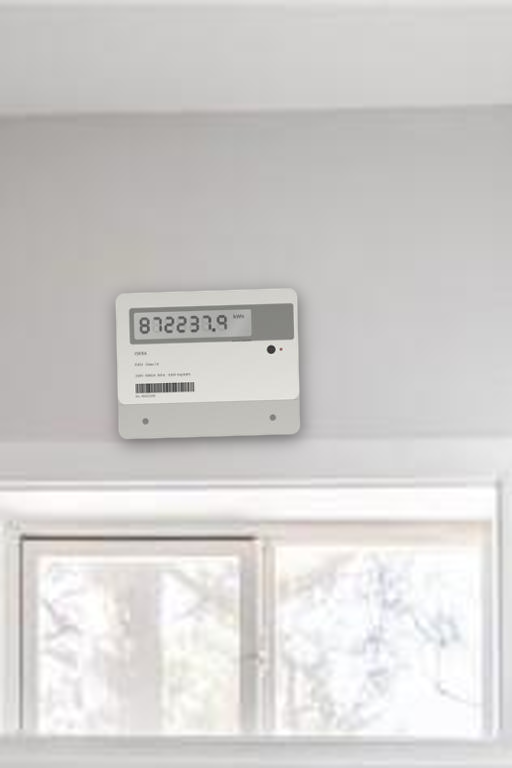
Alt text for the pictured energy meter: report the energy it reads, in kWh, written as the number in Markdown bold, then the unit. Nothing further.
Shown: **872237.9** kWh
